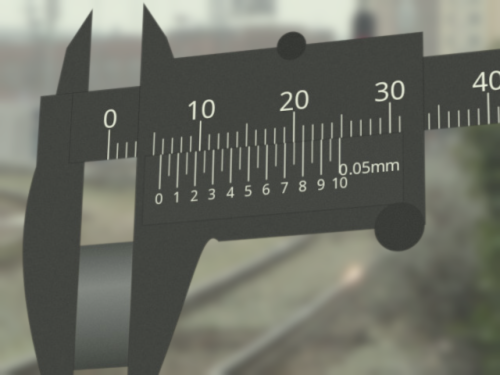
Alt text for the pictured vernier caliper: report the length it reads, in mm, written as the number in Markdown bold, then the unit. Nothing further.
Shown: **5.8** mm
